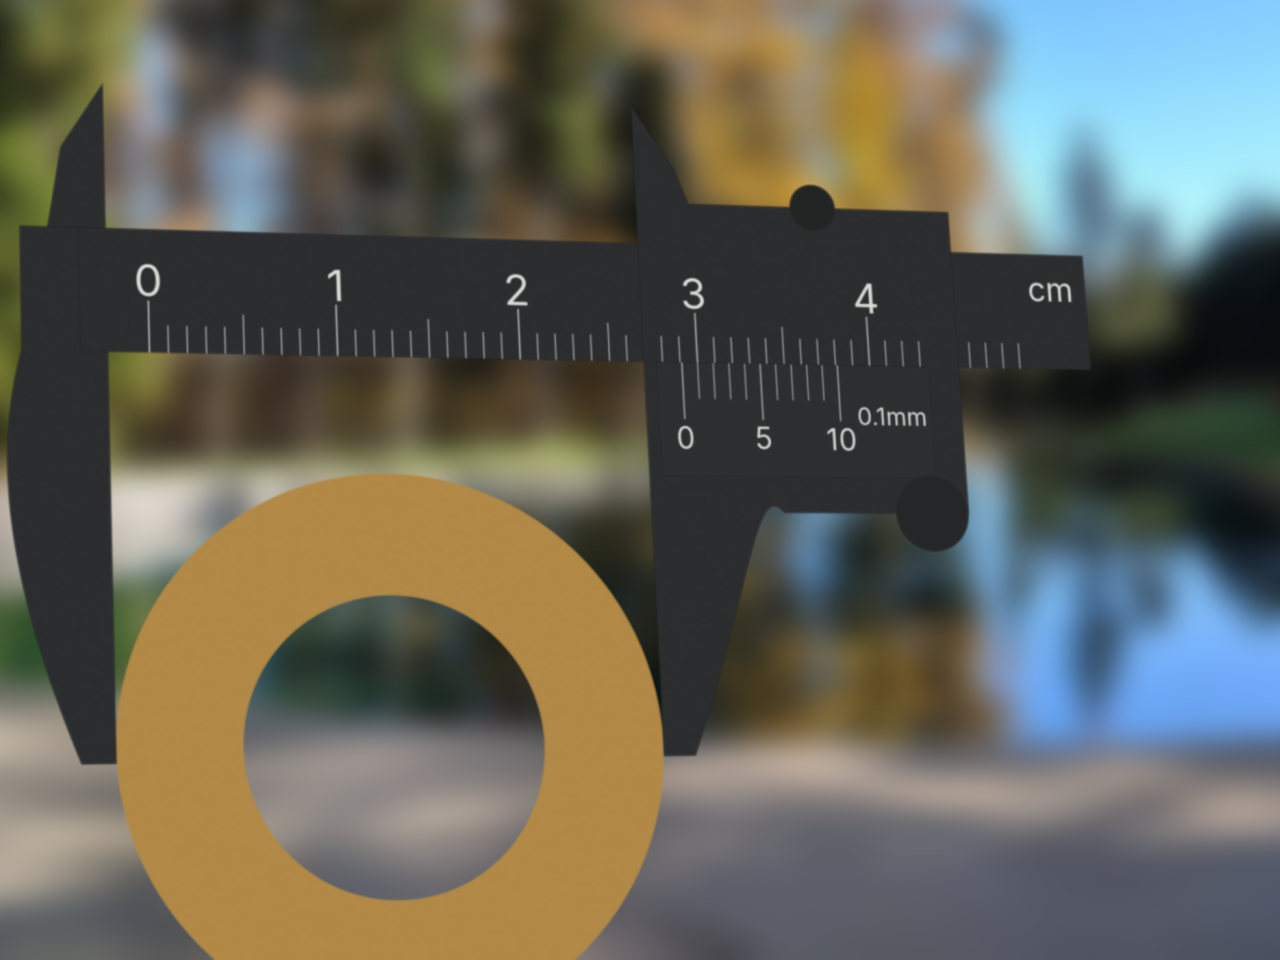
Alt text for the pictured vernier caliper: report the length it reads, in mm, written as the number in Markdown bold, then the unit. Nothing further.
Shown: **29.1** mm
